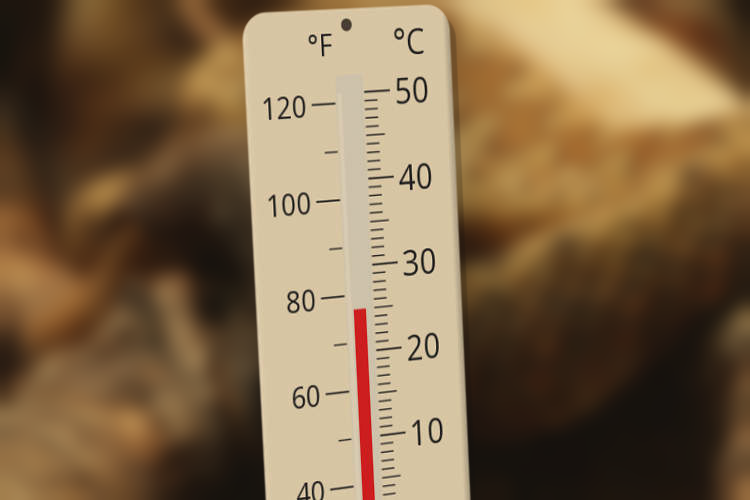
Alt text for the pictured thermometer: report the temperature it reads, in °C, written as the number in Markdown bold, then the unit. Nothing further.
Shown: **25** °C
